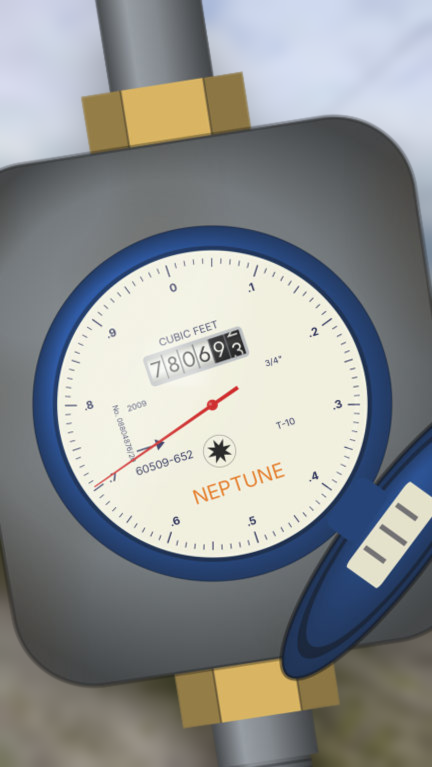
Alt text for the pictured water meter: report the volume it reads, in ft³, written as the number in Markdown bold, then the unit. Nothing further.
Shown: **780692.70** ft³
